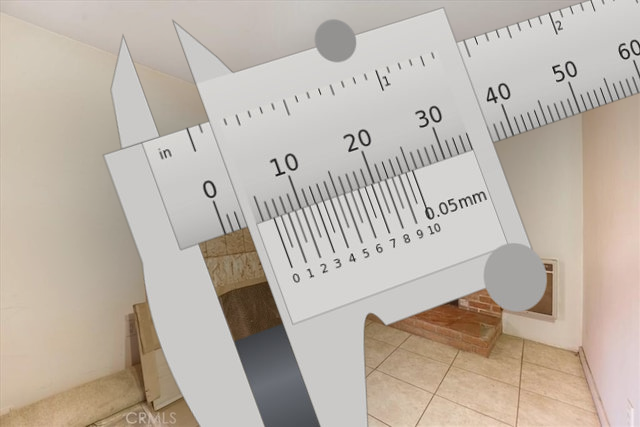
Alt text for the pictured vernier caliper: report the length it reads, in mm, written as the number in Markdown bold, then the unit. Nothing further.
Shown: **6.4** mm
